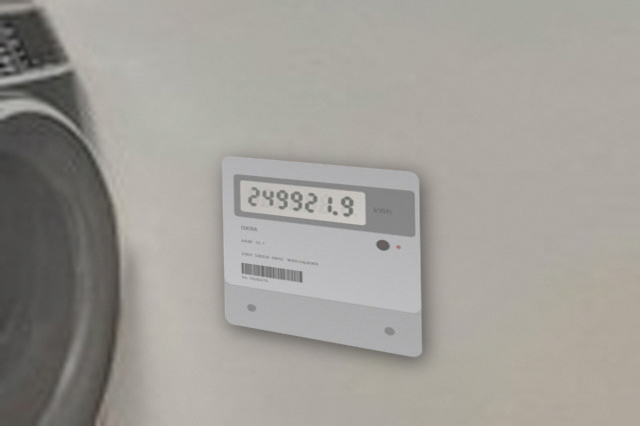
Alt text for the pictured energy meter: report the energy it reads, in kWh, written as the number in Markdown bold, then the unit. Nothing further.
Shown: **249921.9** kWh
